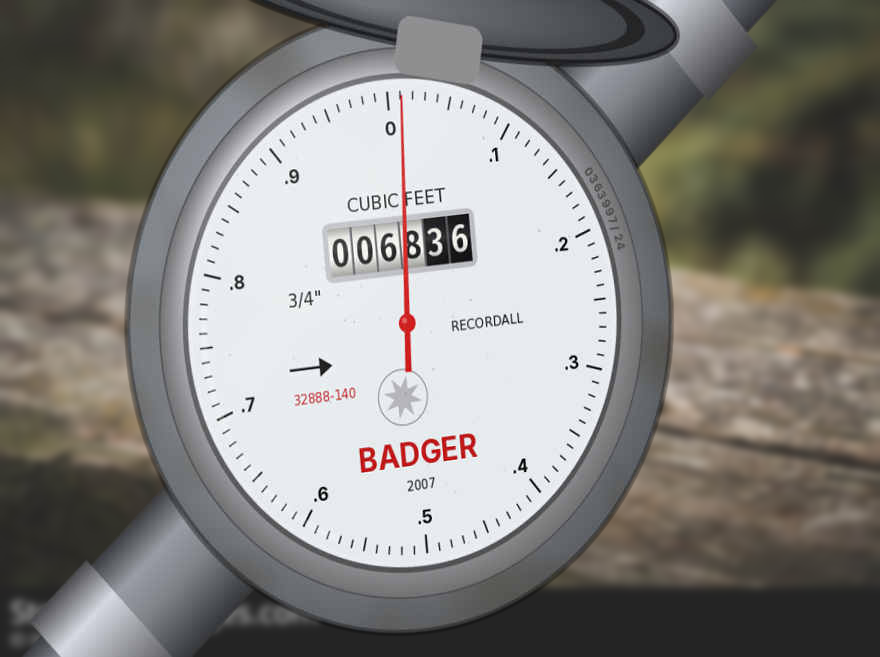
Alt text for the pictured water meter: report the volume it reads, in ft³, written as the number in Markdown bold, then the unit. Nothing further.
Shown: **6836.01** ft³
